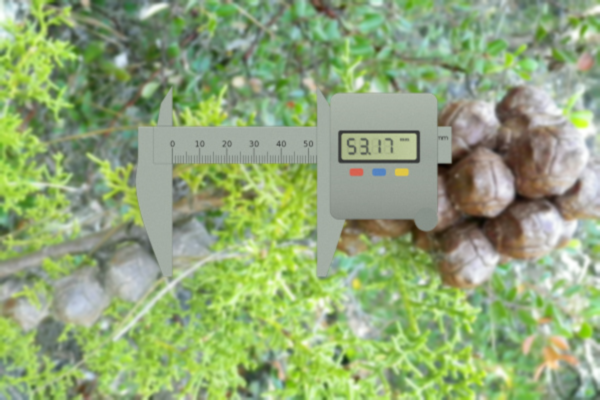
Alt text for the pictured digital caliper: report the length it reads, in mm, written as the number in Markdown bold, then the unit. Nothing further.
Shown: **53.17** mm
